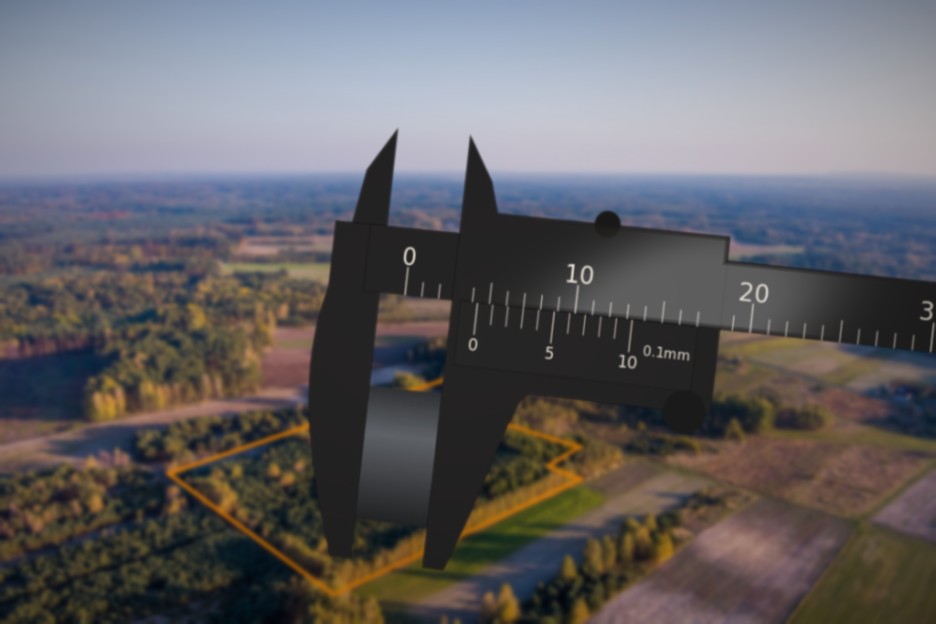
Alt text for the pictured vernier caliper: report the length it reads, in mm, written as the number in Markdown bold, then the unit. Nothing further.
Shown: **4.3** mm
